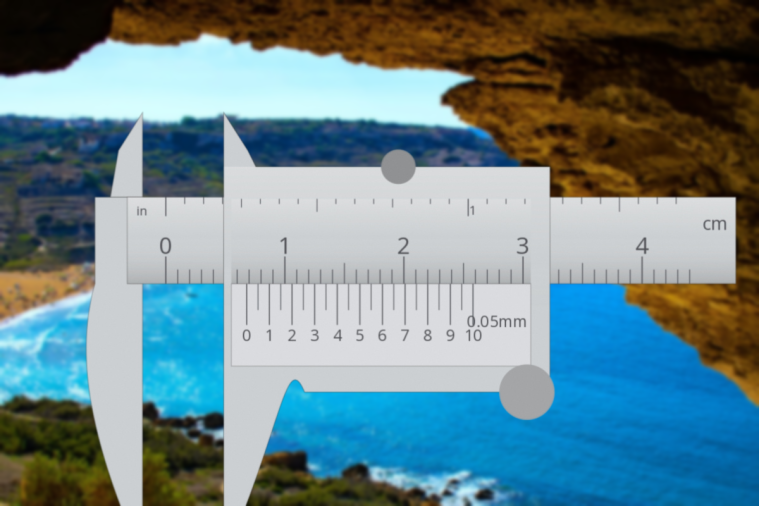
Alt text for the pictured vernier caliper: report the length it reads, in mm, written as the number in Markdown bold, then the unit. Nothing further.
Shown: **6.8** mm
